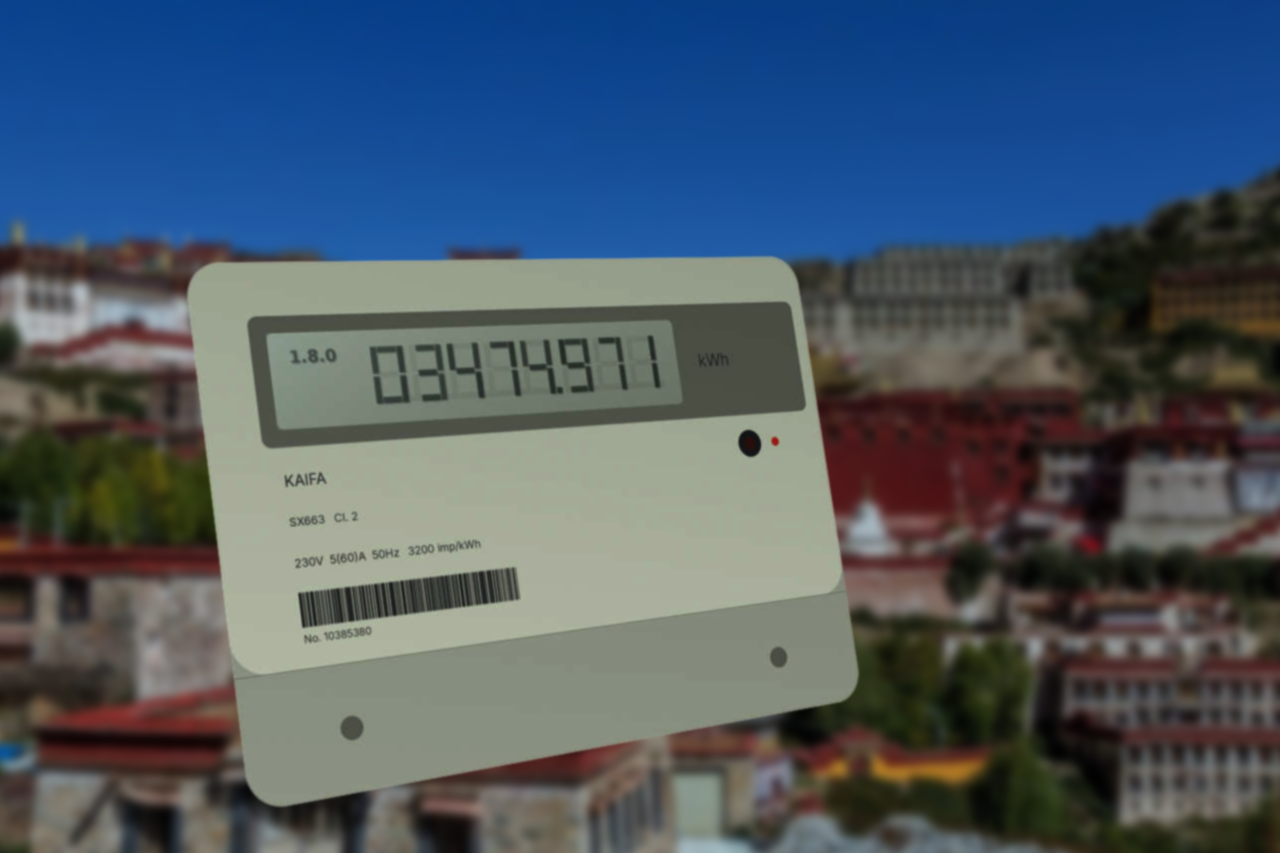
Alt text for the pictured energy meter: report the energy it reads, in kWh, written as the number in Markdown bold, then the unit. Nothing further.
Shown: **3474.971** kWh
